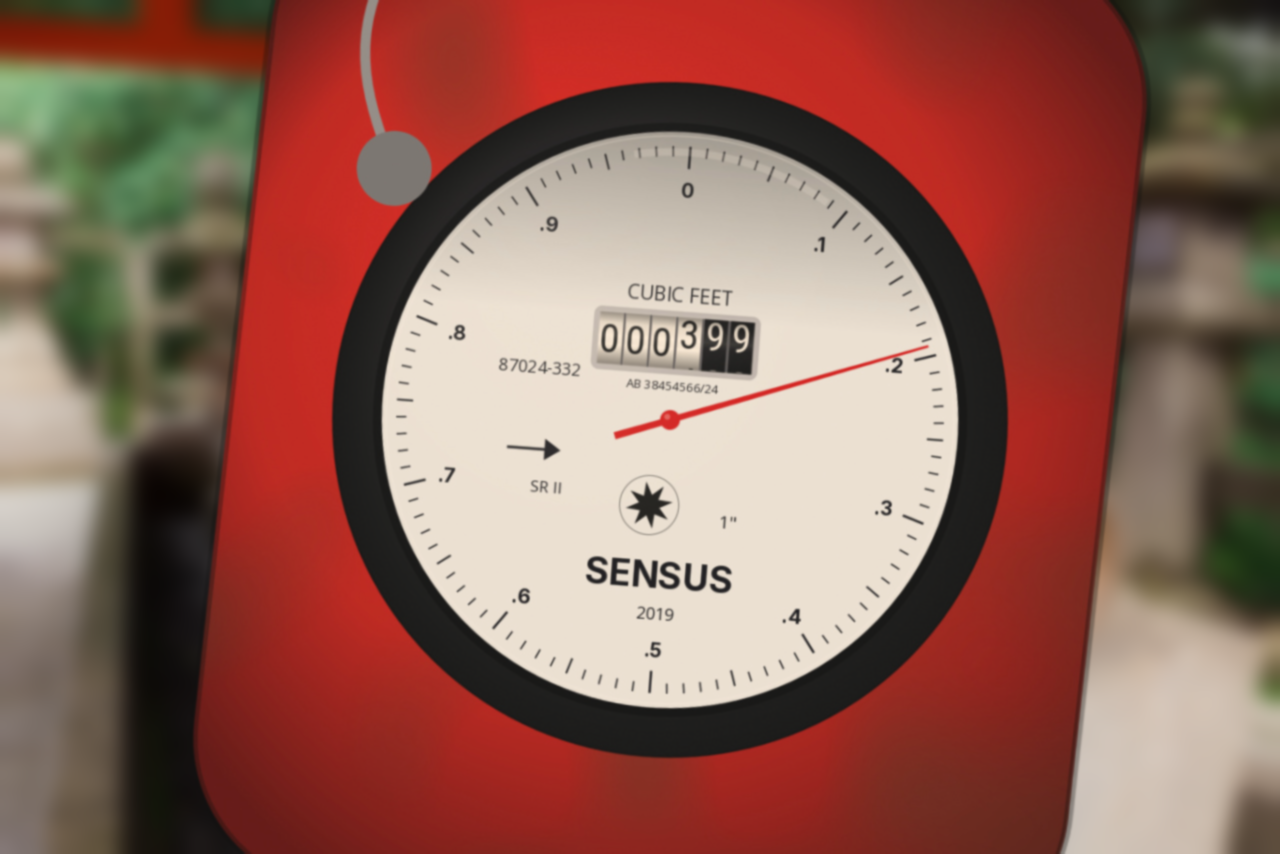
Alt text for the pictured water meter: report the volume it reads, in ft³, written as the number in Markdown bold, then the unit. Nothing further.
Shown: **399.19** ft³
